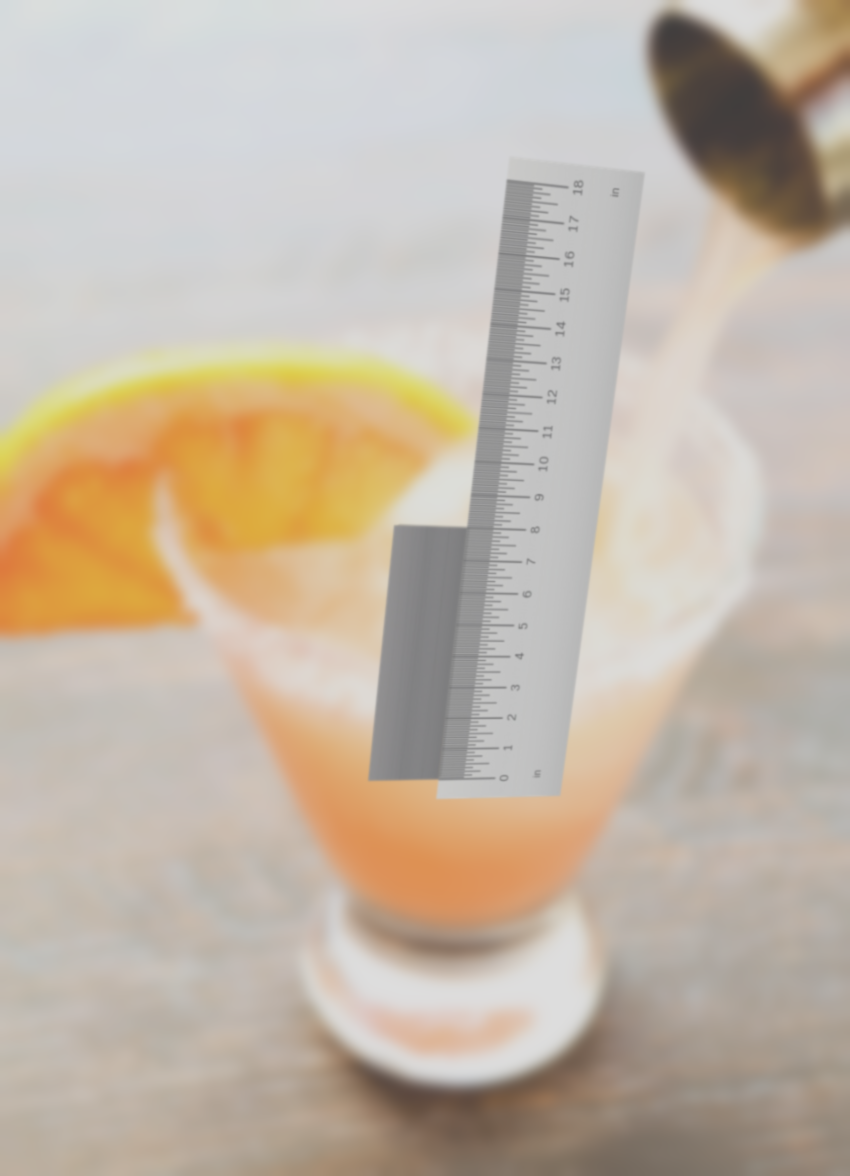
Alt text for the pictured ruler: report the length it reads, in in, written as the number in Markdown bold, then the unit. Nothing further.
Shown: **8** in
